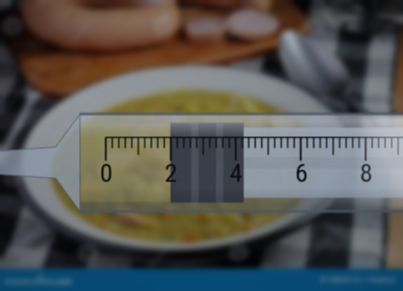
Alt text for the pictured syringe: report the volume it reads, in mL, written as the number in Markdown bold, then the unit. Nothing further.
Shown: **2** mL
